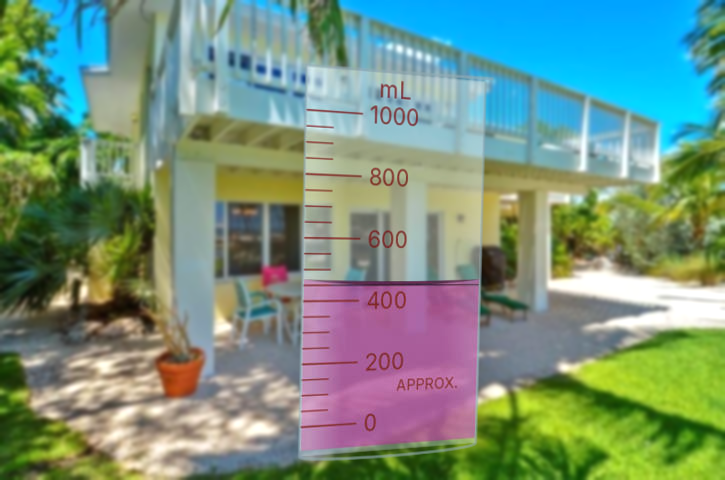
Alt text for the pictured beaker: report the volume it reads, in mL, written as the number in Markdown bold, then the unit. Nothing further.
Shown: **450** mL
